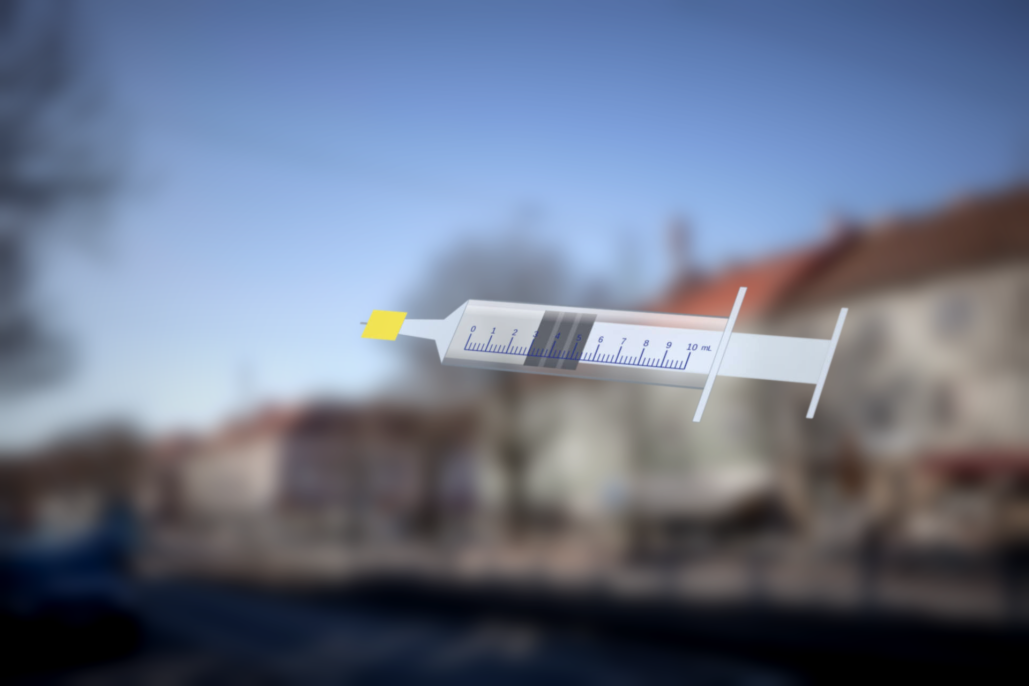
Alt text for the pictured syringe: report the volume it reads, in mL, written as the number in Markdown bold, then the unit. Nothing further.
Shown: **3** mL
